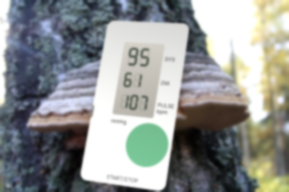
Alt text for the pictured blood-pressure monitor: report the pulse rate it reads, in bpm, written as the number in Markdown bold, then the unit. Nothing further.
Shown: **107** bpm
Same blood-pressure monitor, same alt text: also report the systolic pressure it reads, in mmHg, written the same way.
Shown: **95** mmHg
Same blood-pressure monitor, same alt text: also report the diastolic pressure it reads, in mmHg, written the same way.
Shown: **61** mmHg
